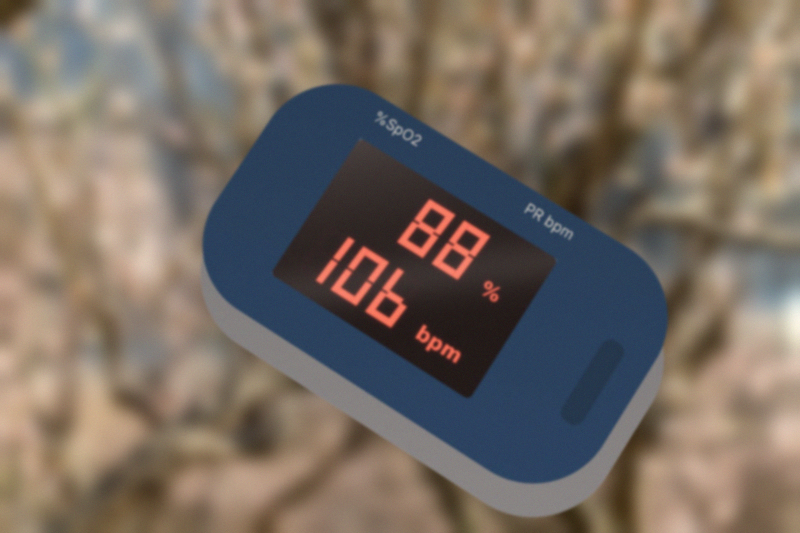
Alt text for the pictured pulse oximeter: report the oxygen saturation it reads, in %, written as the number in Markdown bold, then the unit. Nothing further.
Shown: **88** %
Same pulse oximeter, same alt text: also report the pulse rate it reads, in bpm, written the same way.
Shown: **106** bpm
